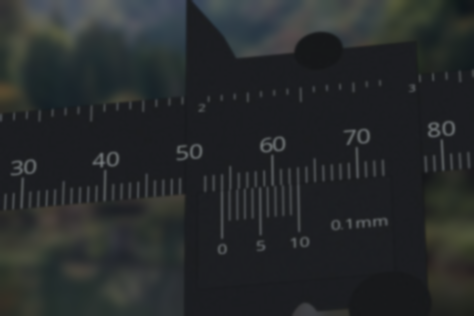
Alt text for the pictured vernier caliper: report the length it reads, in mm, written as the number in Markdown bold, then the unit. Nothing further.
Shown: **54.0** mm
